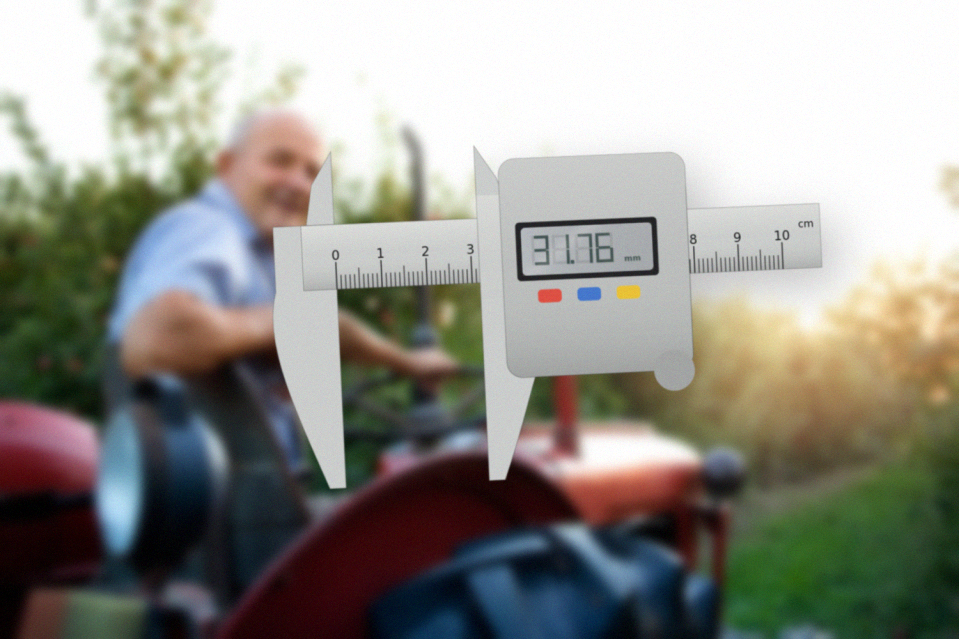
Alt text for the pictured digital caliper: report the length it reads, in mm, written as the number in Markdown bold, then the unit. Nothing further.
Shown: **31.76** mm
